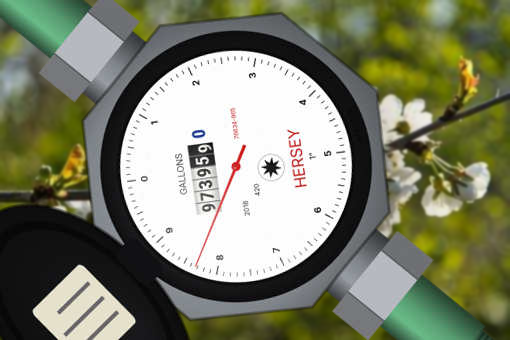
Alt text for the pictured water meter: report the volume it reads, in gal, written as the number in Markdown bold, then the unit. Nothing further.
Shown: **9739588.3** gal
